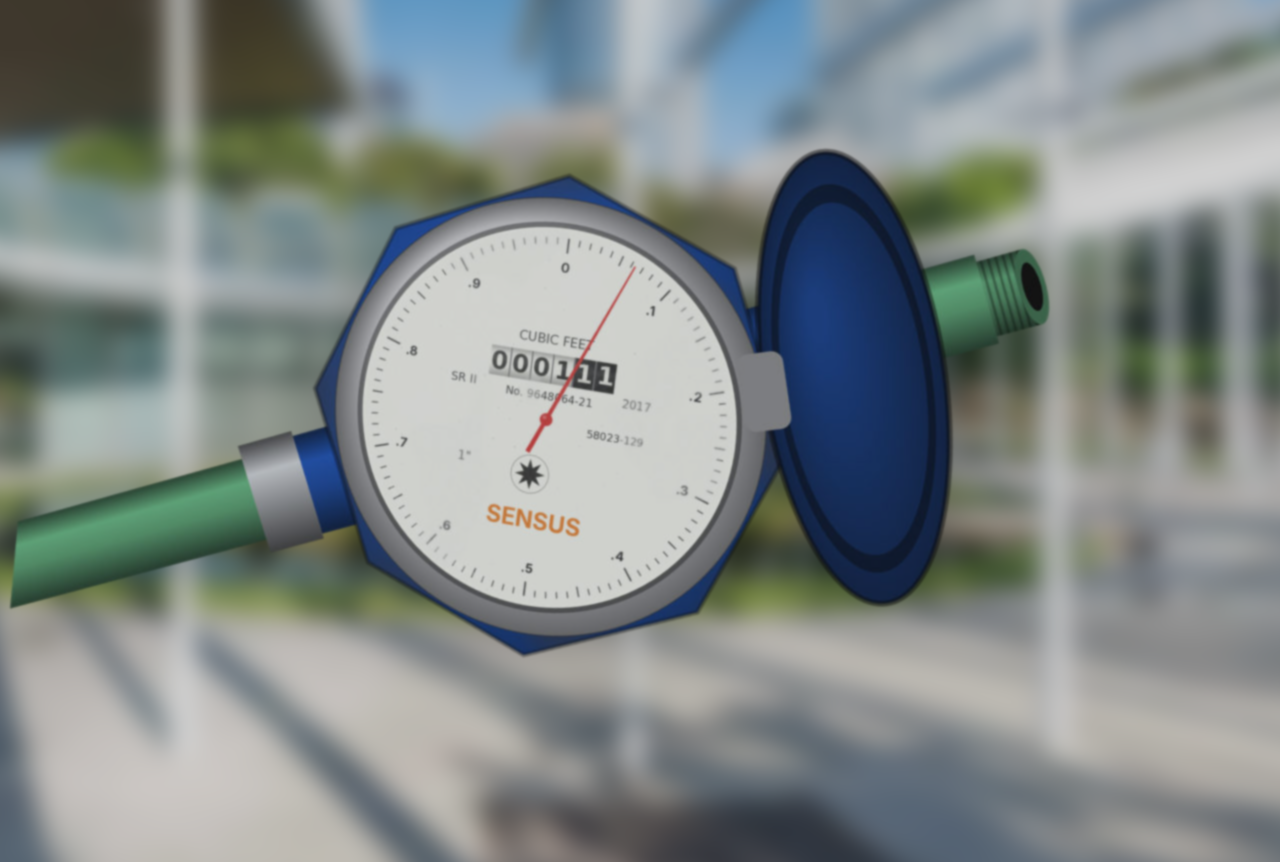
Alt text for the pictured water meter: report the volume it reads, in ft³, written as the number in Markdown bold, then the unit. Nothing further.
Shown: **111.06** ft³
